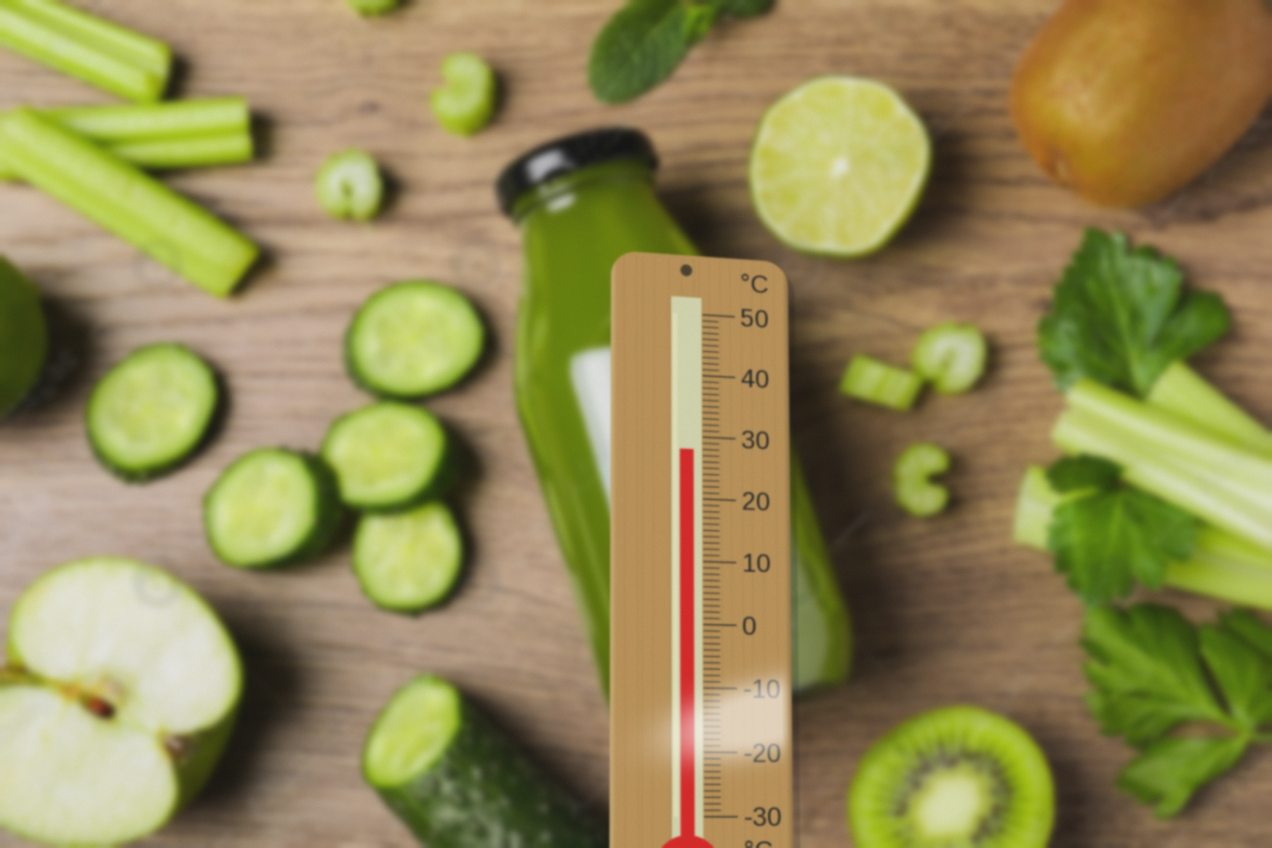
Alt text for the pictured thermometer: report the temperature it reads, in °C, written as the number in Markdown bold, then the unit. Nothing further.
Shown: **28** °C
